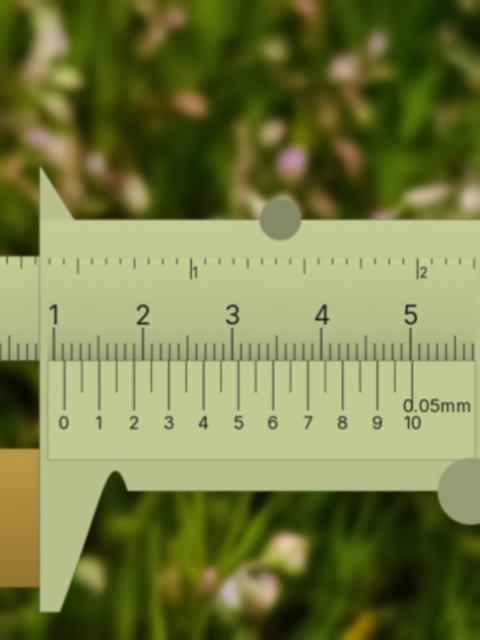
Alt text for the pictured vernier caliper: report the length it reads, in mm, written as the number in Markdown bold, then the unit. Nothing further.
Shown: **11.2** mm
